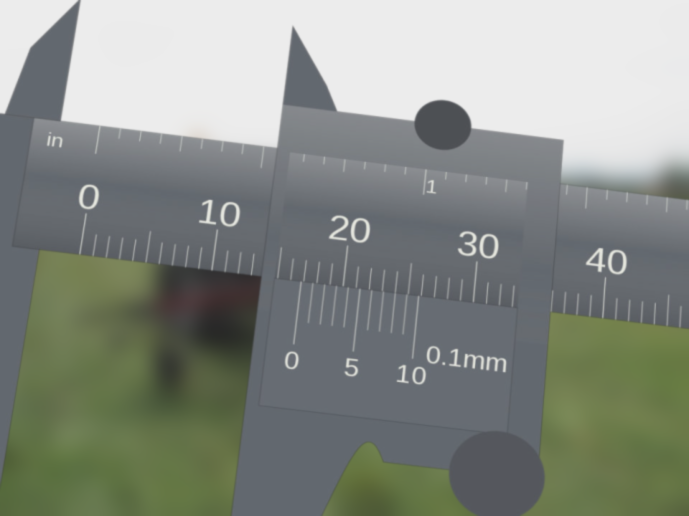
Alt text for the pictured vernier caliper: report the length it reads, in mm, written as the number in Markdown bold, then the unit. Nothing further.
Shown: **16.8** mm
